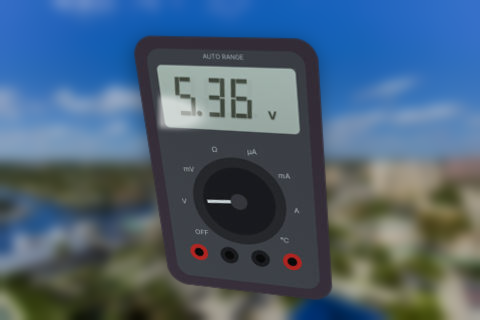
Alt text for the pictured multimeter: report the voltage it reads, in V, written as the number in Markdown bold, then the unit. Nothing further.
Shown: **5.36** V
